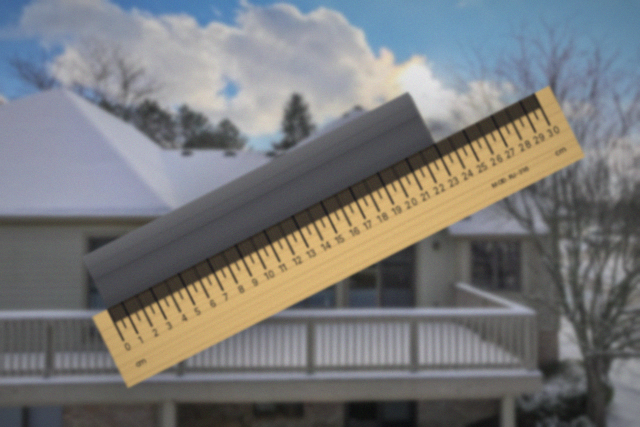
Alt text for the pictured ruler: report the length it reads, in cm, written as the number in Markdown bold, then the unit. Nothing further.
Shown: **23** cm
